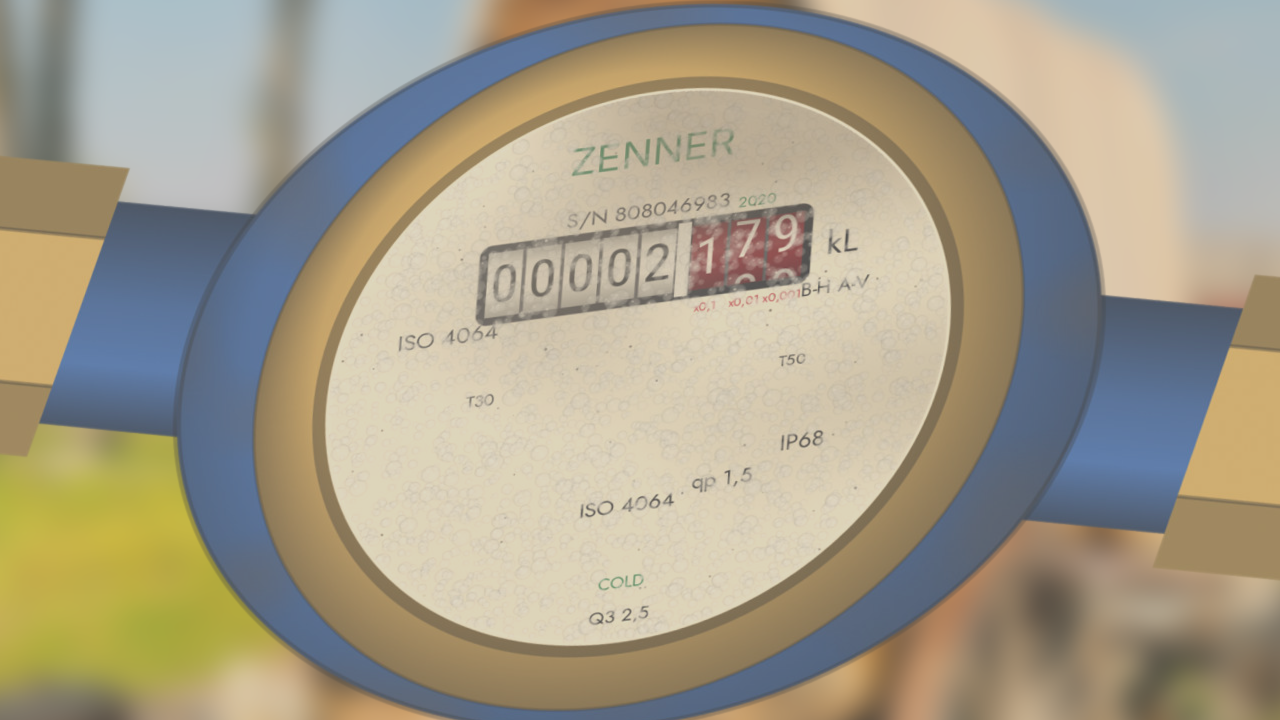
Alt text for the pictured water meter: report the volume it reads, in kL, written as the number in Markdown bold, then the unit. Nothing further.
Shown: **2.179** kL
